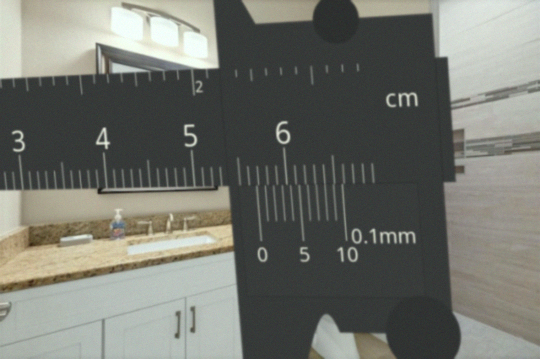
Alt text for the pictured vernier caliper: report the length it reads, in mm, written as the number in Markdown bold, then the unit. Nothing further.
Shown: **56.8** mm
